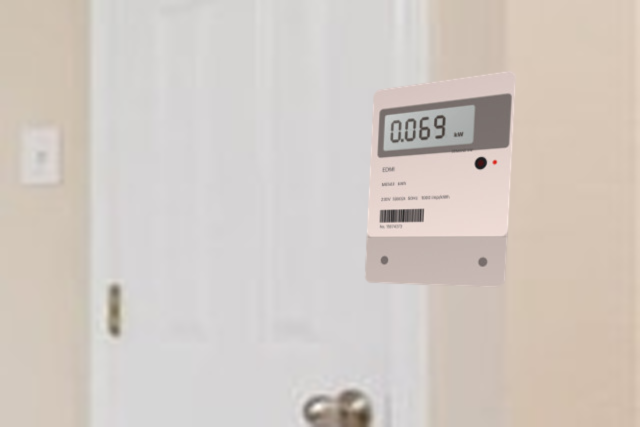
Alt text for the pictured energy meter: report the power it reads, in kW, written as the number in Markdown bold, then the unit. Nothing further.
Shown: **0.069** kW
